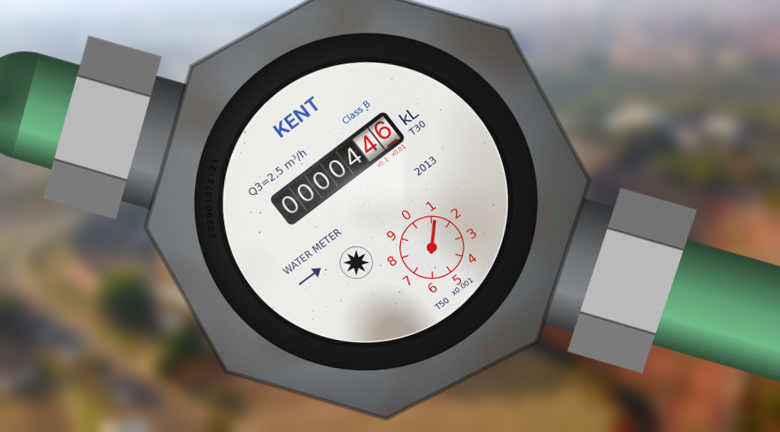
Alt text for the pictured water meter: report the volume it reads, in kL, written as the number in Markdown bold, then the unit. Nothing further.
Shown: **4.461** kL
